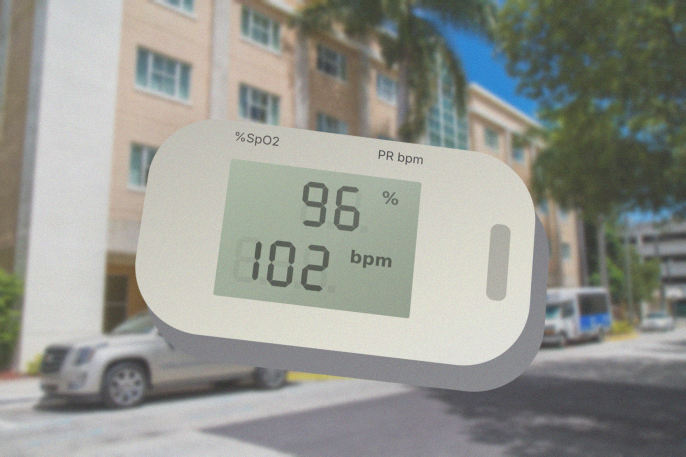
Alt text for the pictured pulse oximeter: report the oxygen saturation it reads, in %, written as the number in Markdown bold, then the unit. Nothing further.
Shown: **96** %
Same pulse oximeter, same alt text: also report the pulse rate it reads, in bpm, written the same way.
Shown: **102** bpm
